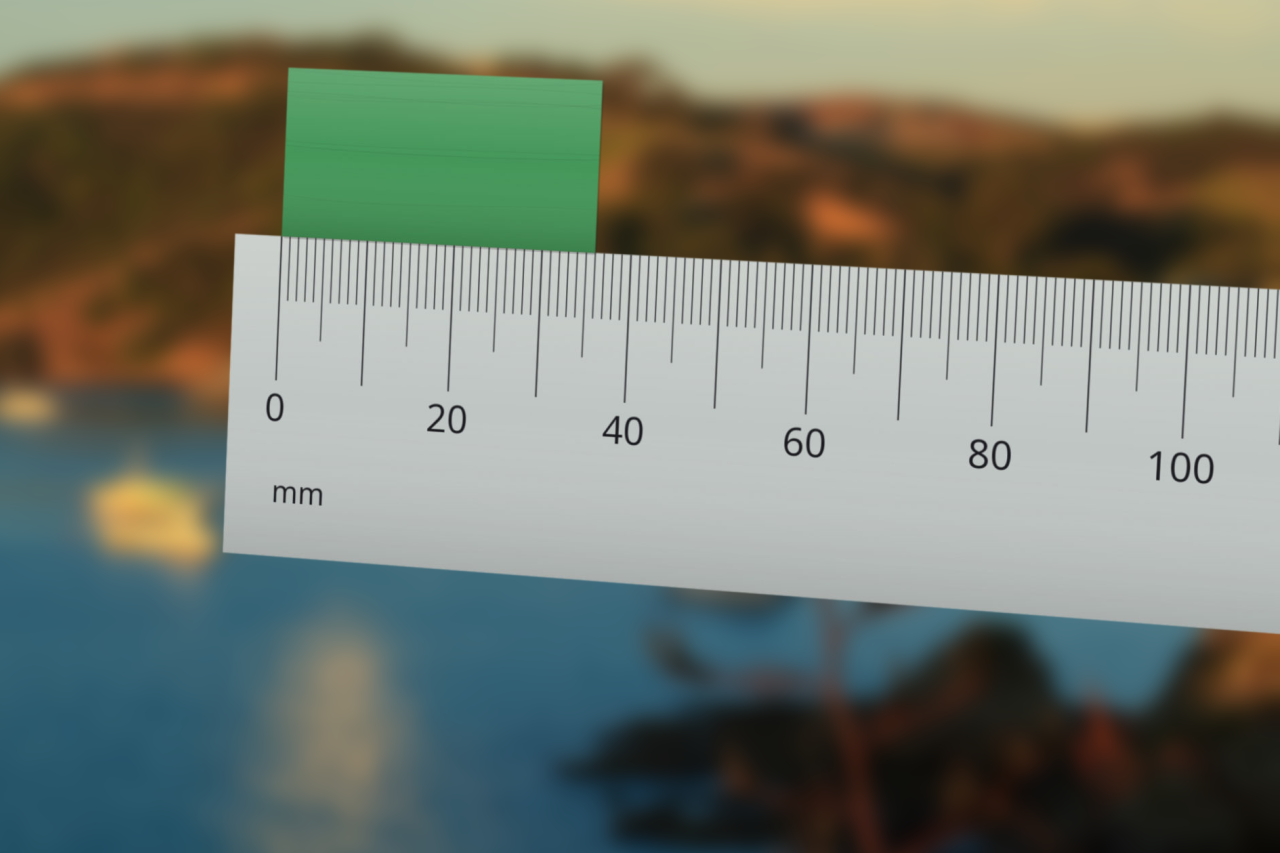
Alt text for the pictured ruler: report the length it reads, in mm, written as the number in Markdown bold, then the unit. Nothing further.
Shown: **36** mm
